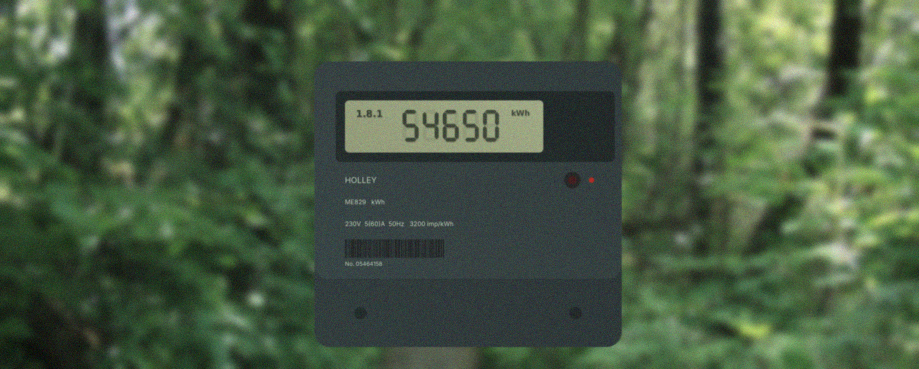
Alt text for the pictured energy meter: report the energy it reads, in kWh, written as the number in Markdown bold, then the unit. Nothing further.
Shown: **54650** kWh
